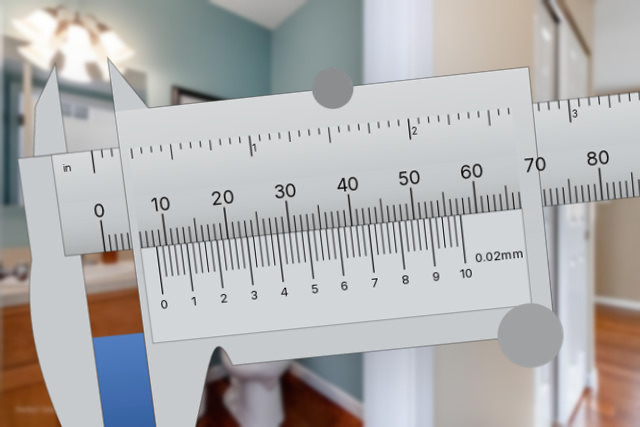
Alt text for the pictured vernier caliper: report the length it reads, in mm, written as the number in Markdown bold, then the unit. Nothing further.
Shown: **8.4** mm
